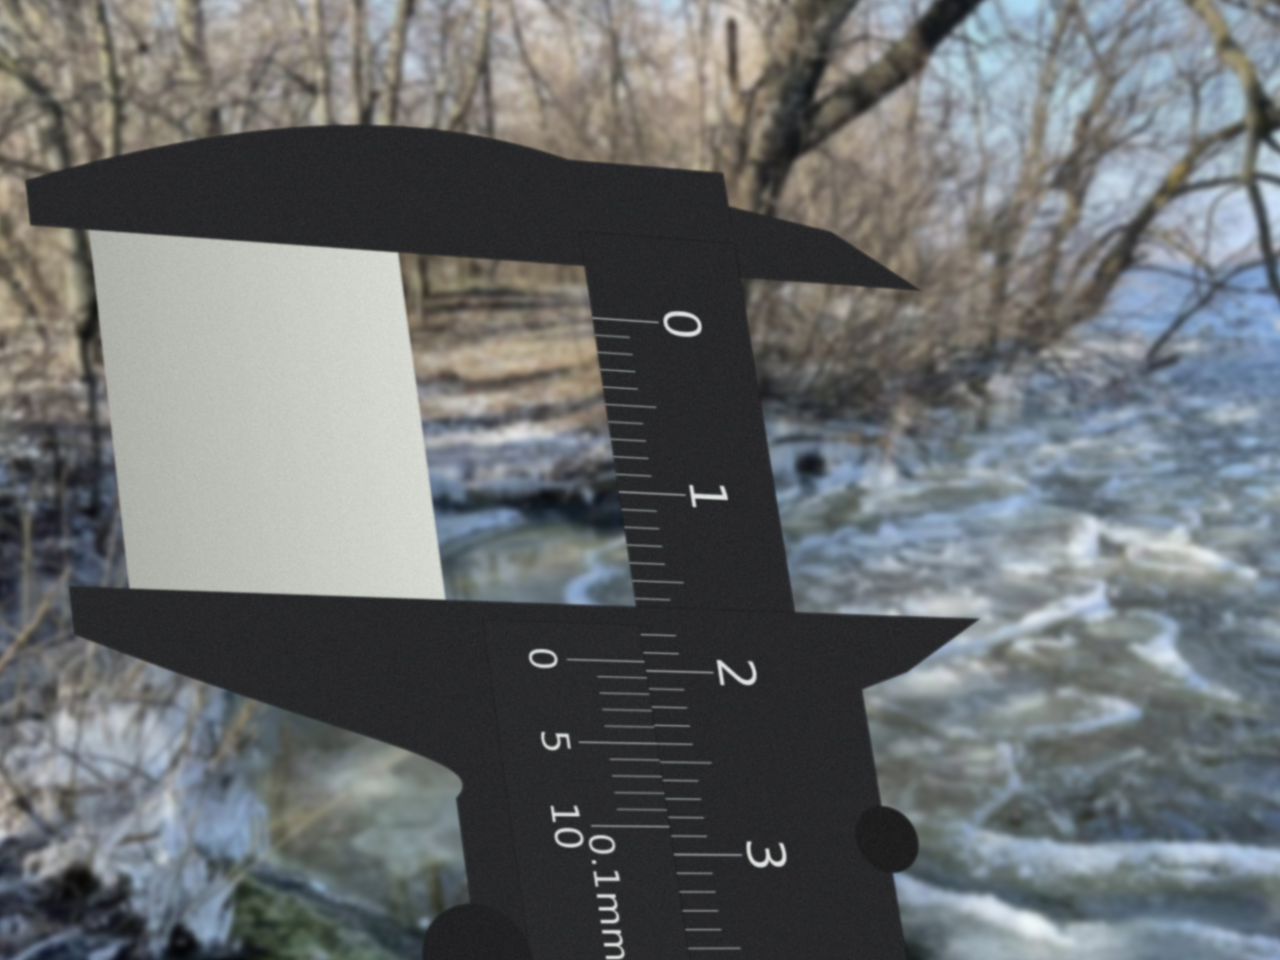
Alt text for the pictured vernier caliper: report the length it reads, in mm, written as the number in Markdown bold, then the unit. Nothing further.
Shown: **19.5** mm
